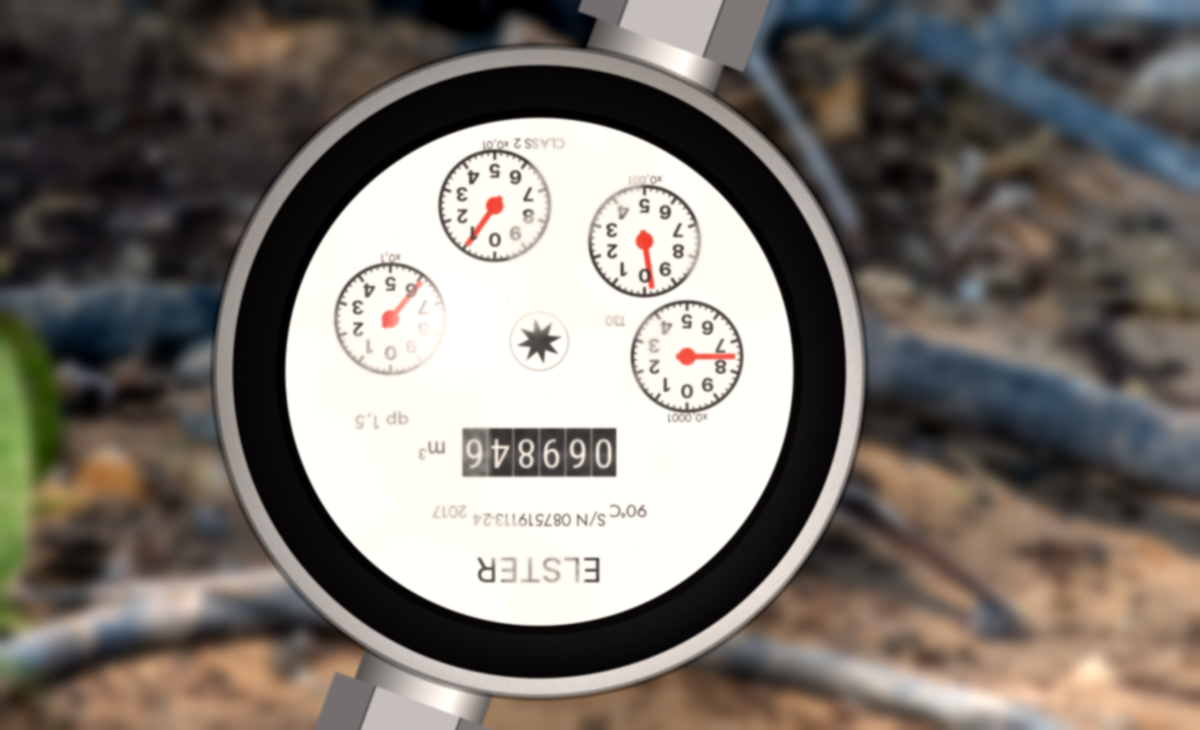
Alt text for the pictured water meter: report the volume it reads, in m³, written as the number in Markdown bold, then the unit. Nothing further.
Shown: **69846.6097** m³
